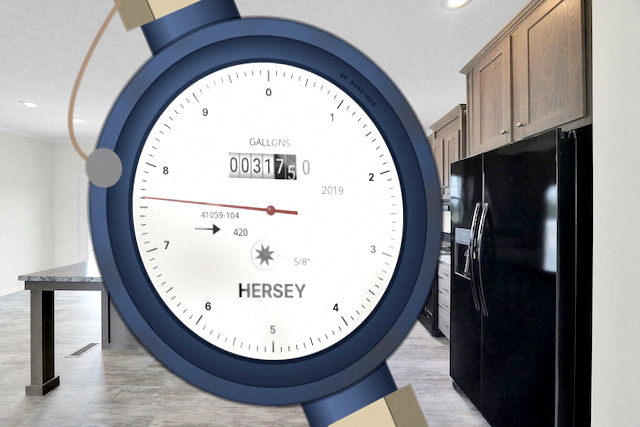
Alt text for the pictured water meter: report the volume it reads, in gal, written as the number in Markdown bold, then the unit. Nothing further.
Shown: **31747.6** gal
